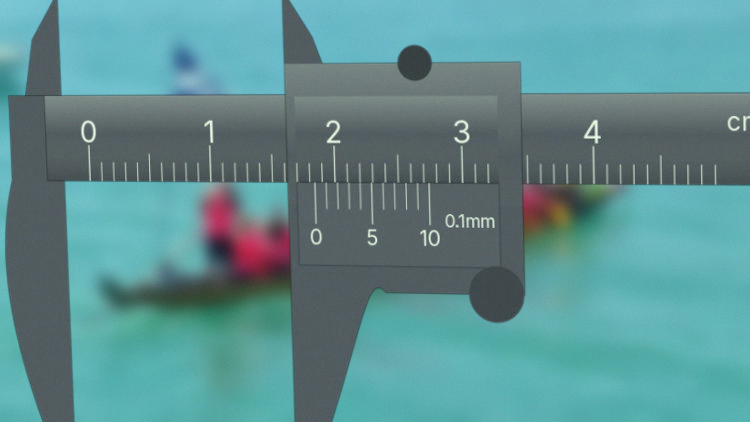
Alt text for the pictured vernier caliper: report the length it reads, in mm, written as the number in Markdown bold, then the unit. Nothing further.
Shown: **18.4** mm
